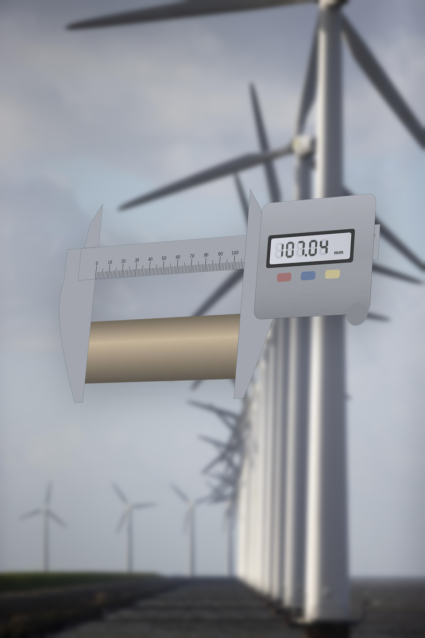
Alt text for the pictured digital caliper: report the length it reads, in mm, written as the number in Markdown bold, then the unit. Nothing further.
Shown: **107.04** mm
